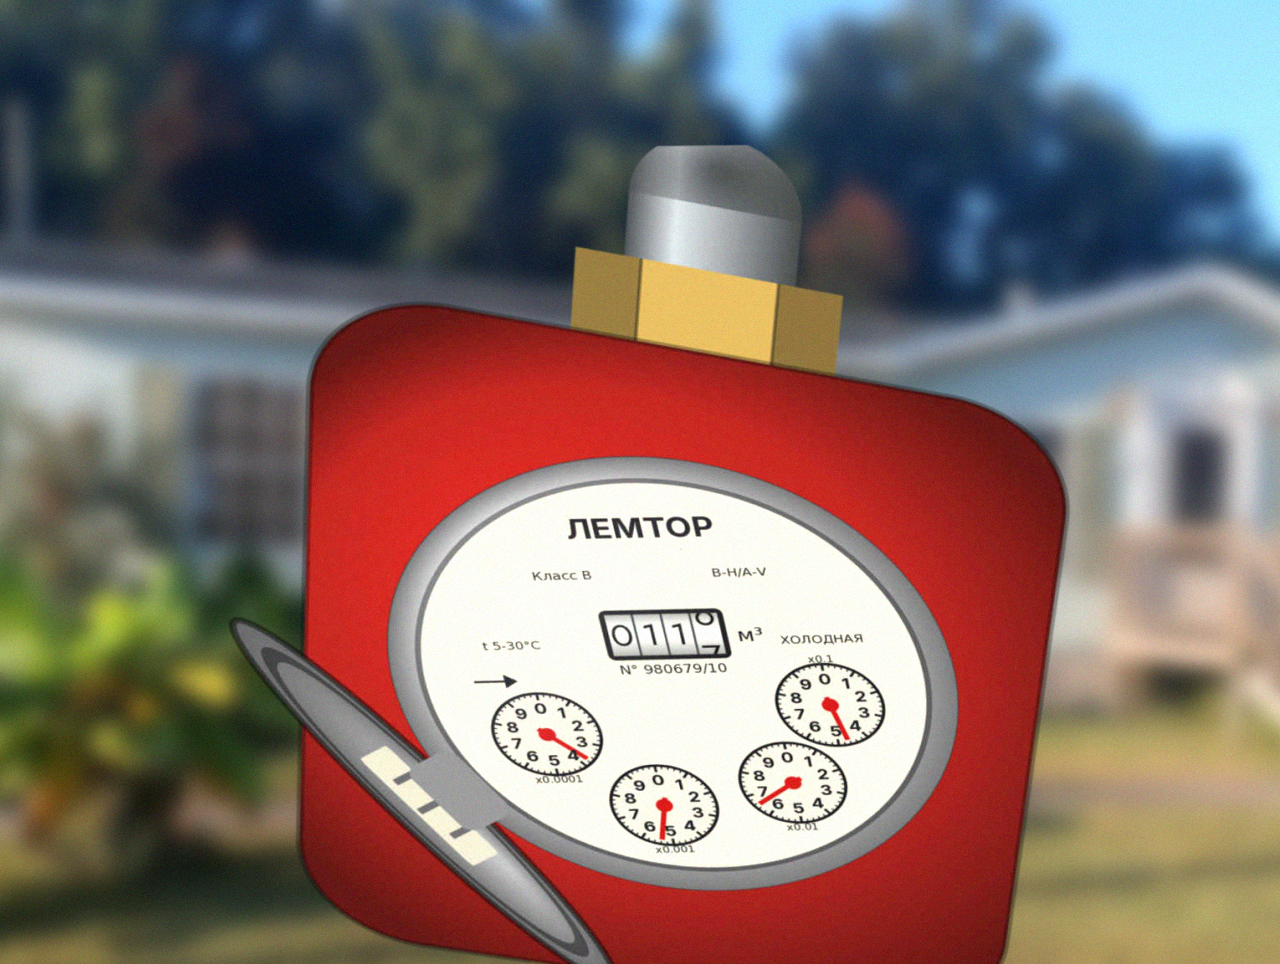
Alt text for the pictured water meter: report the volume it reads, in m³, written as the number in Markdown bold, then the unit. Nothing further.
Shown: **116.4653** m³
